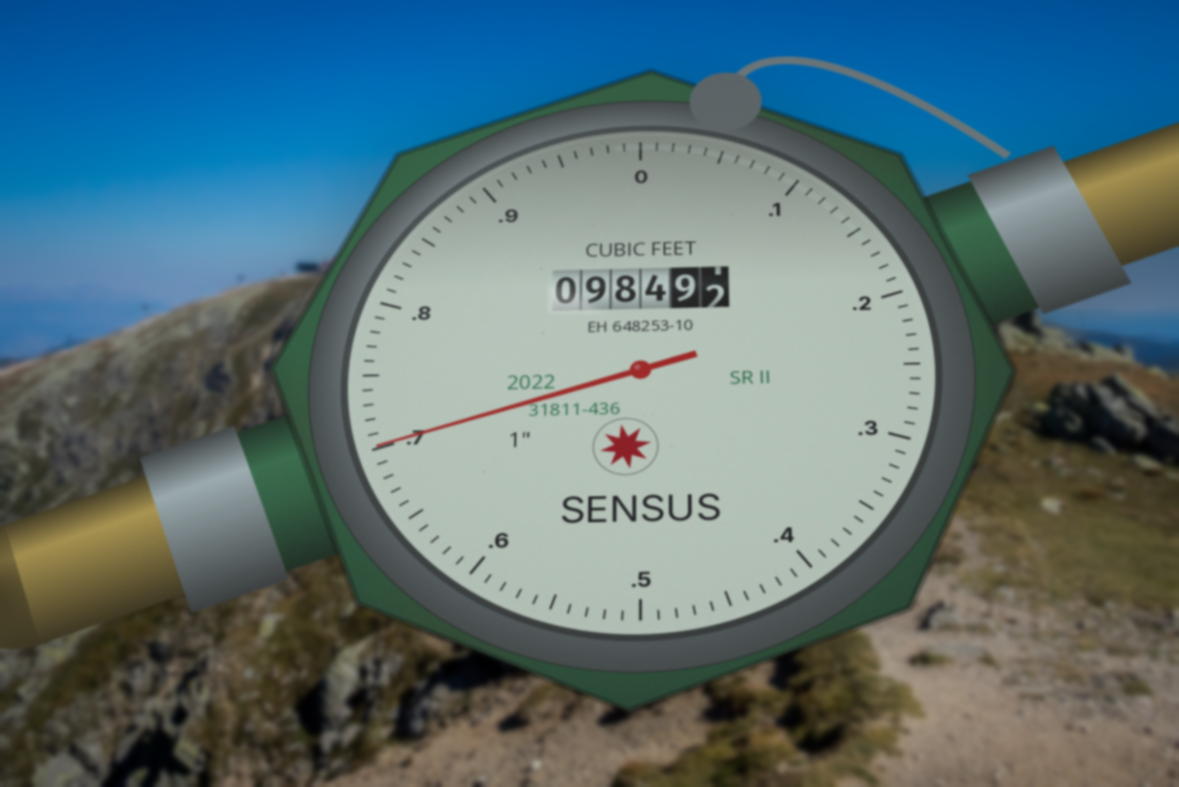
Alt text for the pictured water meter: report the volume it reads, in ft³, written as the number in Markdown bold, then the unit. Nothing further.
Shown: **98491.70** ft³
